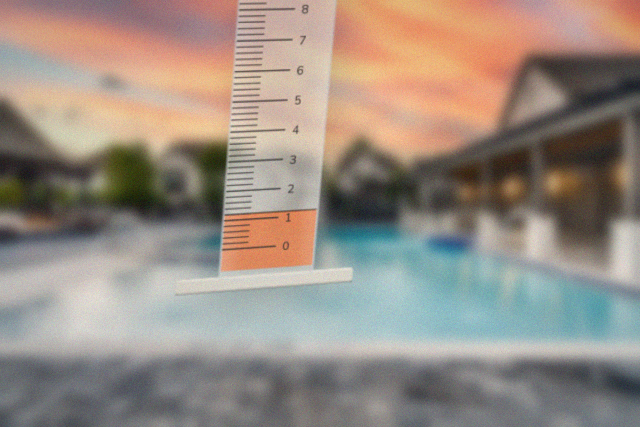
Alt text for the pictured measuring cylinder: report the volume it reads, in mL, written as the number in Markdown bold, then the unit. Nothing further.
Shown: **1.2** mL
